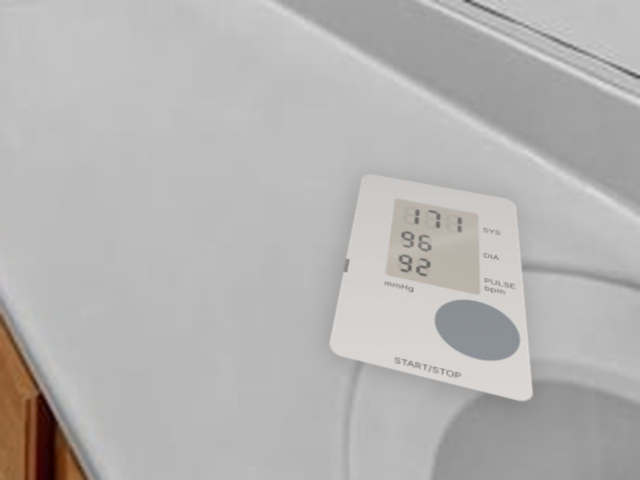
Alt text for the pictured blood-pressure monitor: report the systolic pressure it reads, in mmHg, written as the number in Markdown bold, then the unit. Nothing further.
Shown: **171** mmHg
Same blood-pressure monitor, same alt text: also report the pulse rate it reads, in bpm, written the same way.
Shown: **92** bpm
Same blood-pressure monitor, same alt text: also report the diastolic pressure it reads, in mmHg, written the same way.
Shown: **96** mmHg
